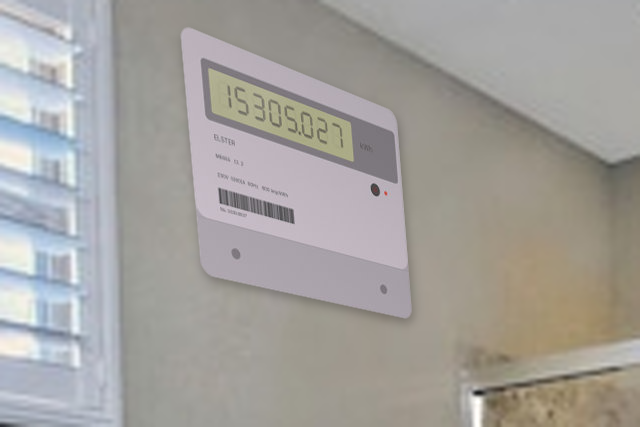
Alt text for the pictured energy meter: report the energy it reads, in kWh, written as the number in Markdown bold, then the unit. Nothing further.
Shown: **15305.027** kWh
